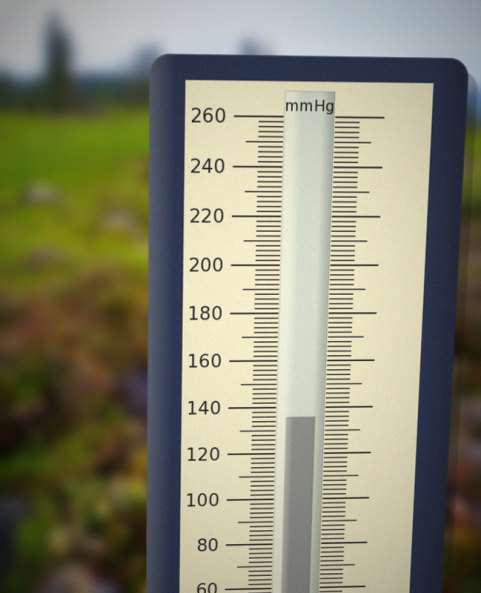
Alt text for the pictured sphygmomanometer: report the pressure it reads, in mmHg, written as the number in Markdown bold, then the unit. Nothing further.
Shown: **136** mmHg
